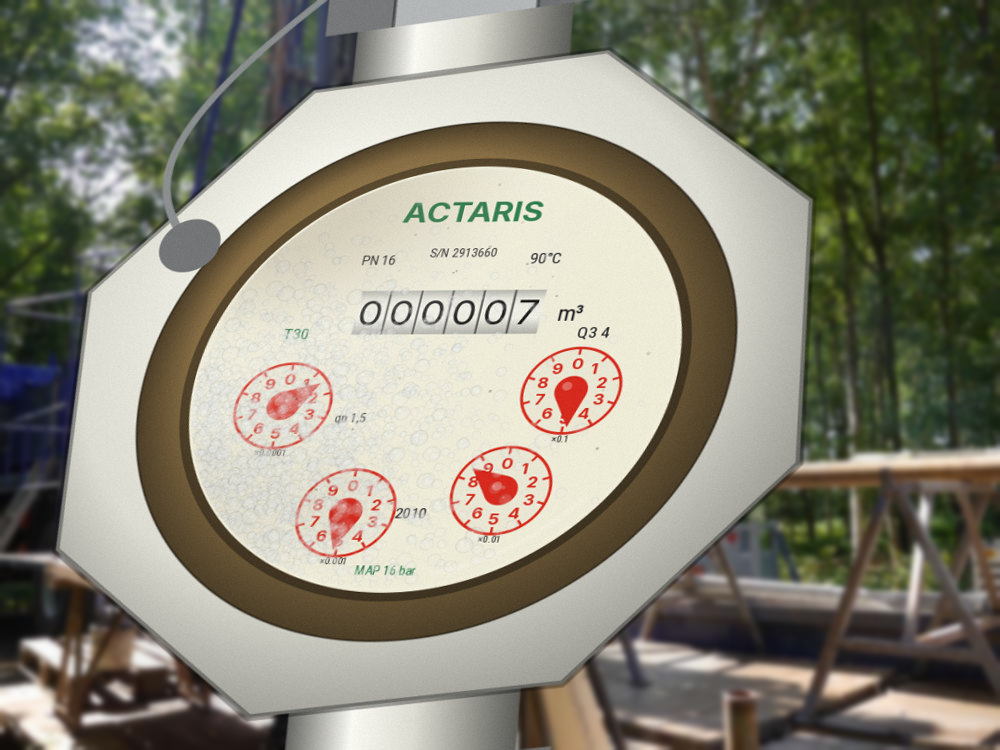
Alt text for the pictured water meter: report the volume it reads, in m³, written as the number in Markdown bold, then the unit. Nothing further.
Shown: **7.4851** m³
